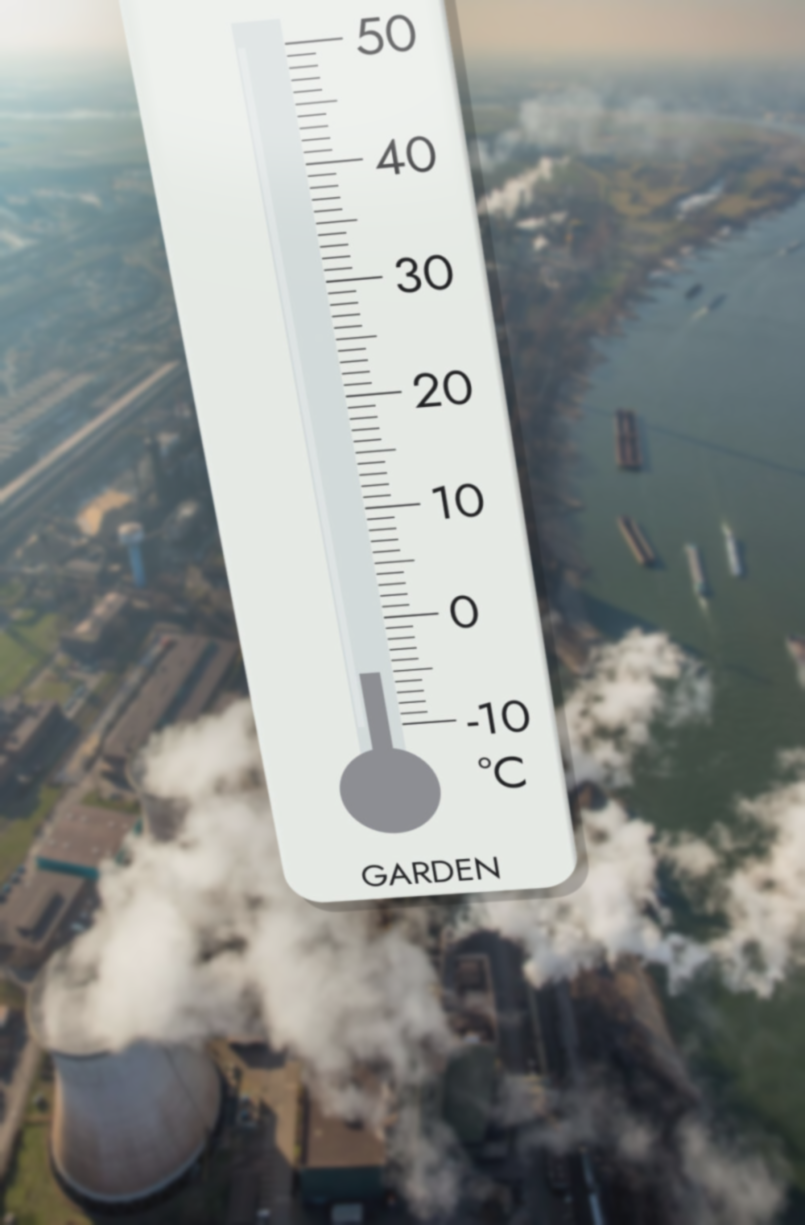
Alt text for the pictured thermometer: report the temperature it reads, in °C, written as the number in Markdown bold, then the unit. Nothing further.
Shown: **-5** °C
